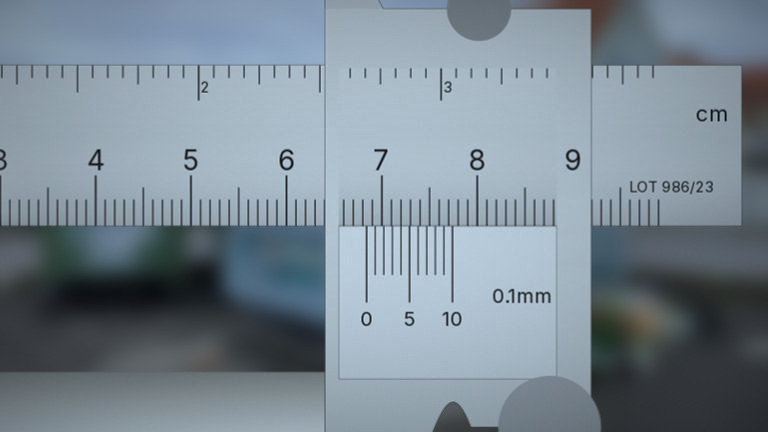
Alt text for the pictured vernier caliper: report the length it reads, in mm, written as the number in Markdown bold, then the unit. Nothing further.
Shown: **68.4** mm
